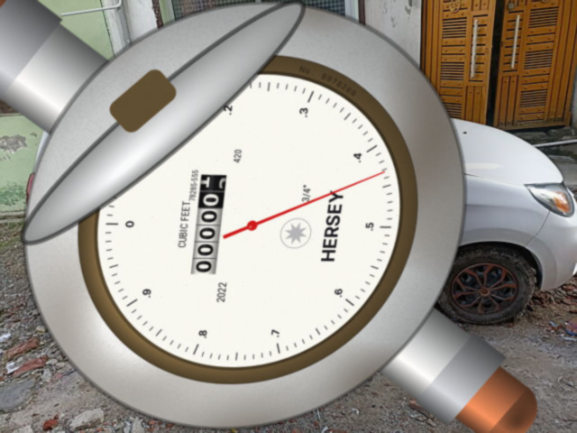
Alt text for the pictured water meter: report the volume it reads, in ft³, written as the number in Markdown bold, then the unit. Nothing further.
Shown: **1.43** ft³
